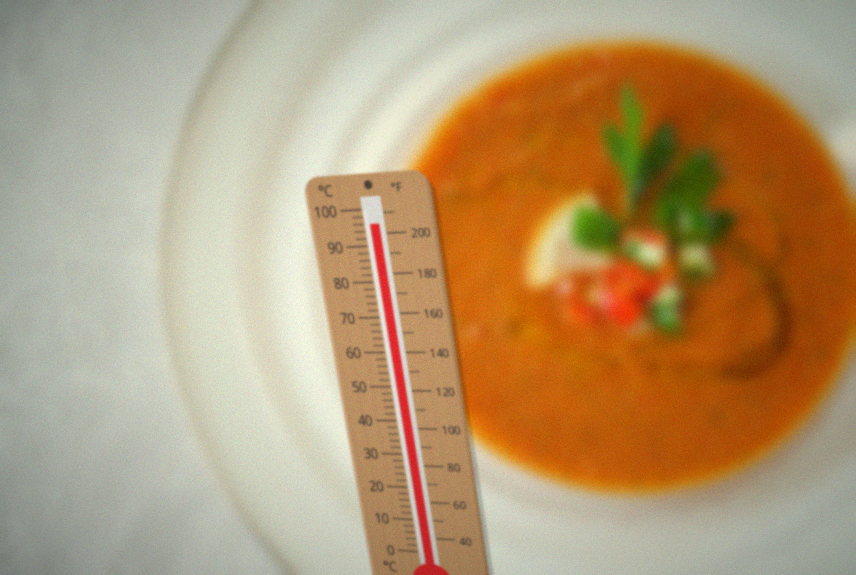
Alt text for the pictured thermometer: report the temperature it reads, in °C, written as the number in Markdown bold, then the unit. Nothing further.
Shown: **96** °C
